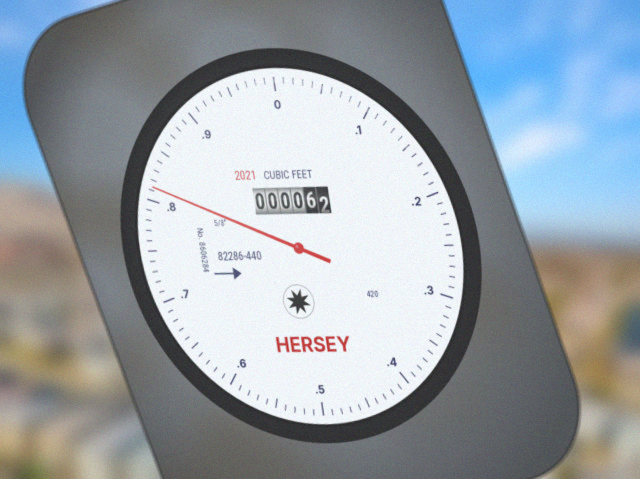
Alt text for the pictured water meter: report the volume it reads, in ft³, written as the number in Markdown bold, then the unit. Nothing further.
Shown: **61.81** ft³
